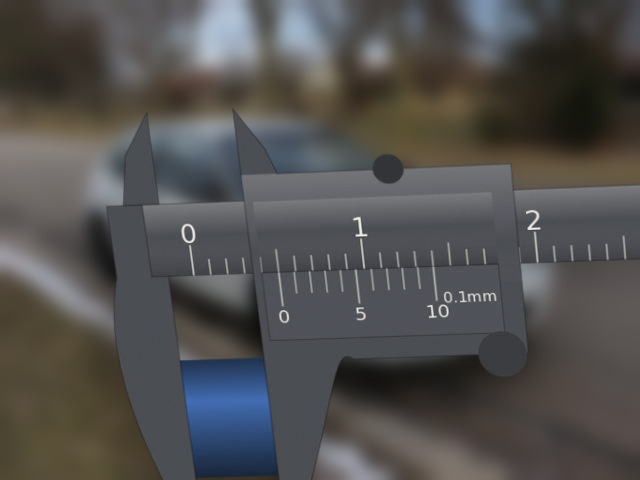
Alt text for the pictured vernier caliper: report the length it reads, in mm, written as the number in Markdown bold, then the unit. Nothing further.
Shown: **5.0** mm
